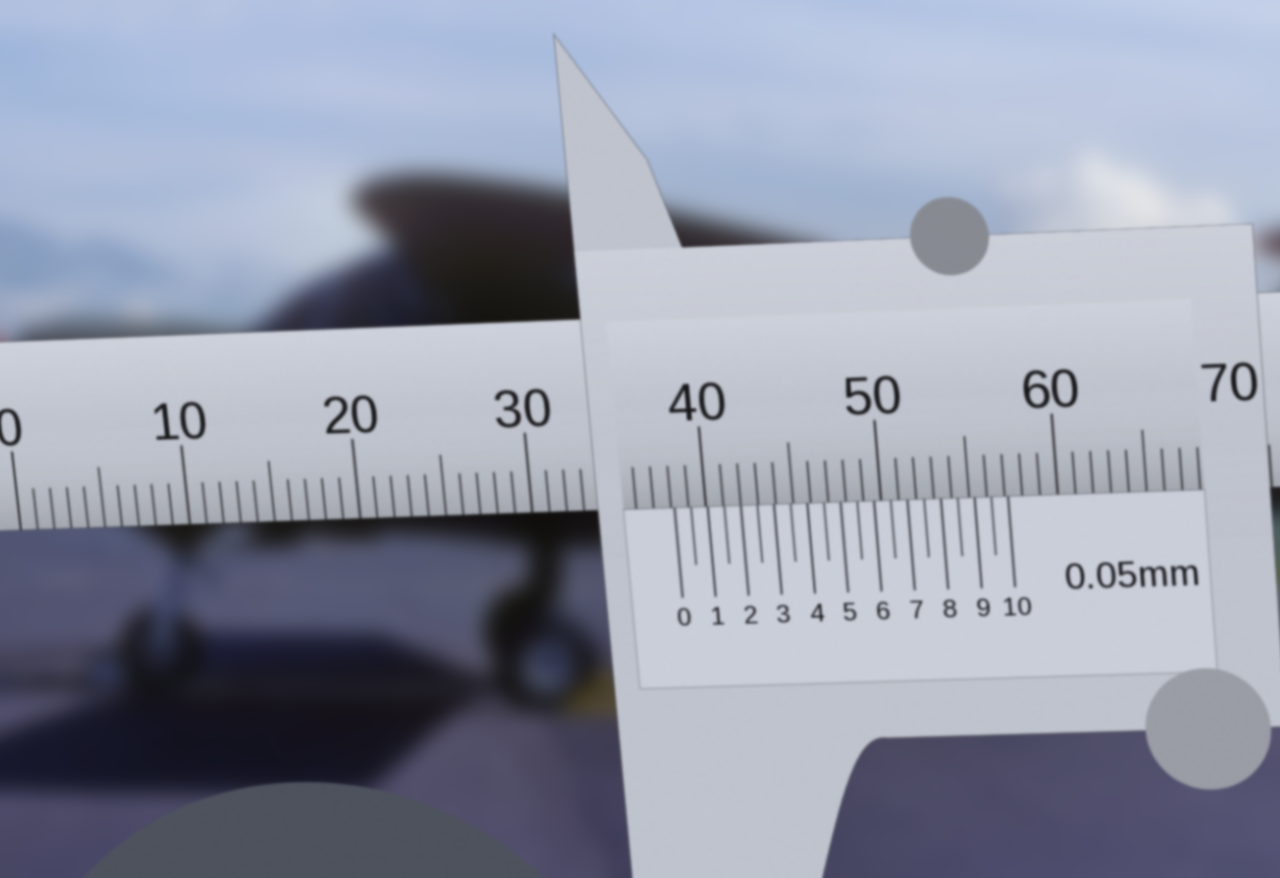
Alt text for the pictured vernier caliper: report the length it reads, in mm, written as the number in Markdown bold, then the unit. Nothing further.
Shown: **38.2** mm
